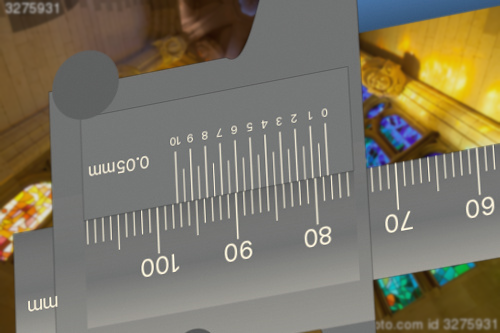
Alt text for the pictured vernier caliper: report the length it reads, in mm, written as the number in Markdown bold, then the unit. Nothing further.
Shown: **78.4** mm
